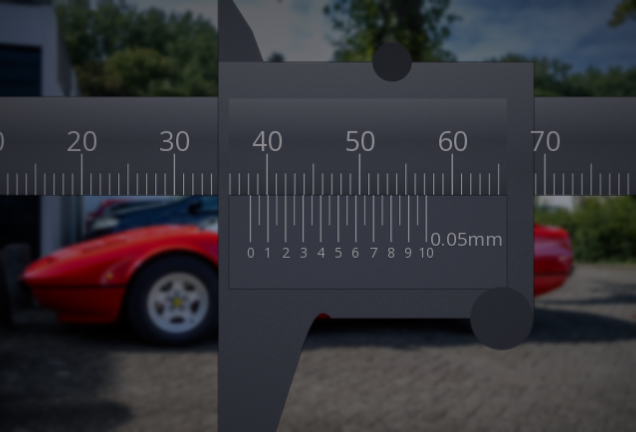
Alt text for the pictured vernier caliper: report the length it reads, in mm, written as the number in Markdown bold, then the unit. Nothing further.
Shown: **38.2** mm
